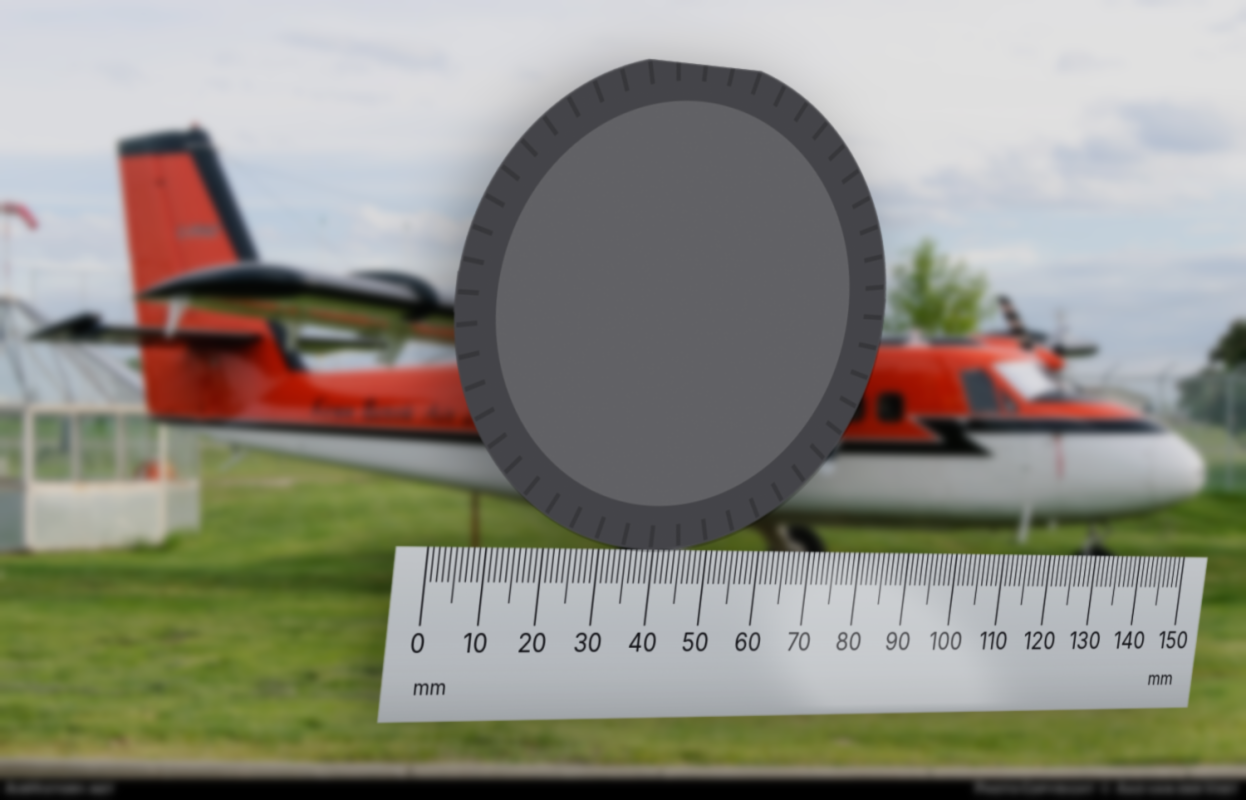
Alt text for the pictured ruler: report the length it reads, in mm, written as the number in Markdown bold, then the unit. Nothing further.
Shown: **79** mm
